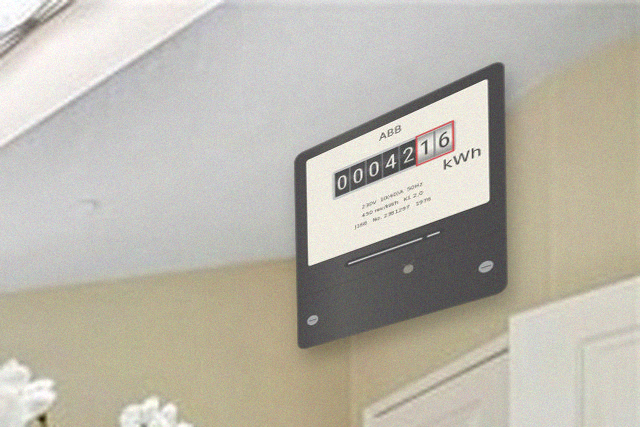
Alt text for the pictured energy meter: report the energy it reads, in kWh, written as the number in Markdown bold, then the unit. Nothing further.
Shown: **42.16** kWh
